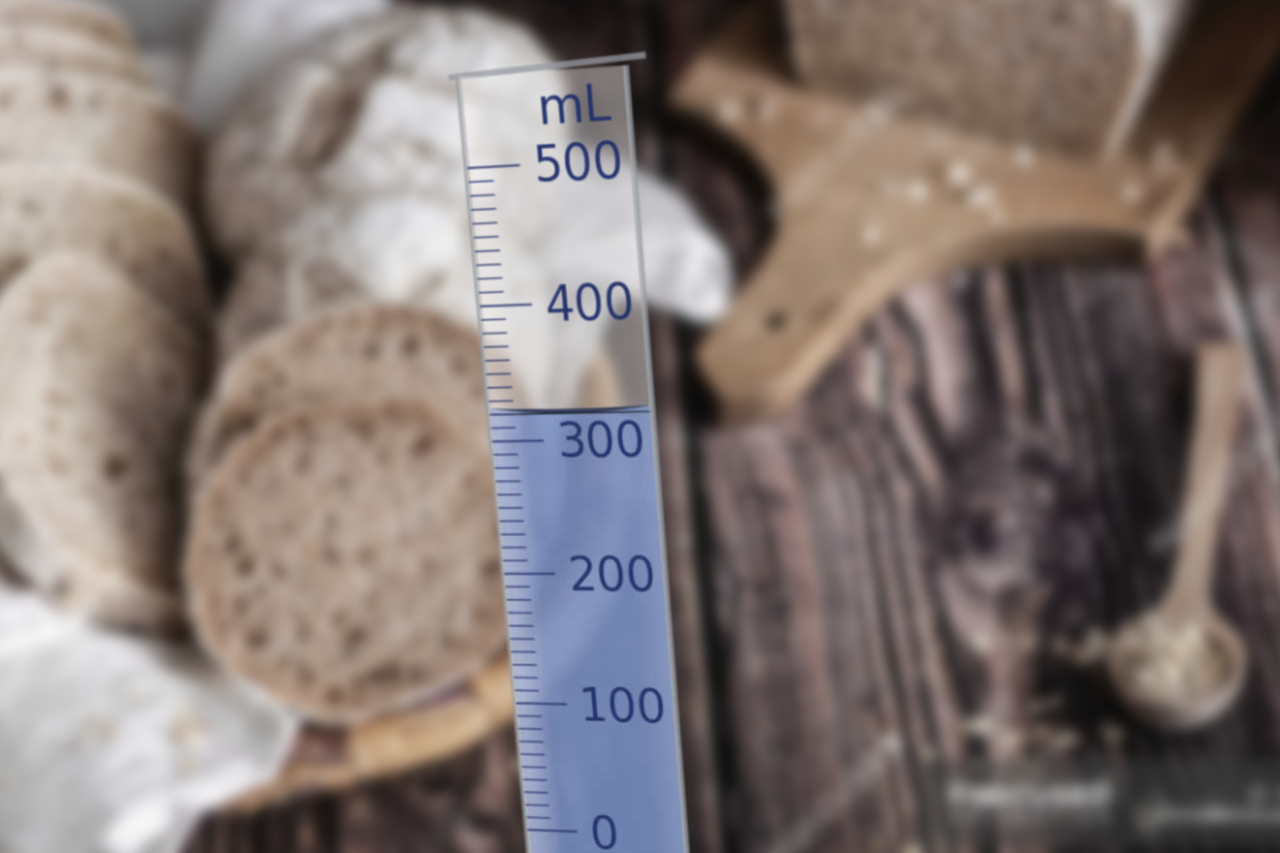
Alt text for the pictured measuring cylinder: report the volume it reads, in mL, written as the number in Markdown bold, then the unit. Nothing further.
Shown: **320** mL
